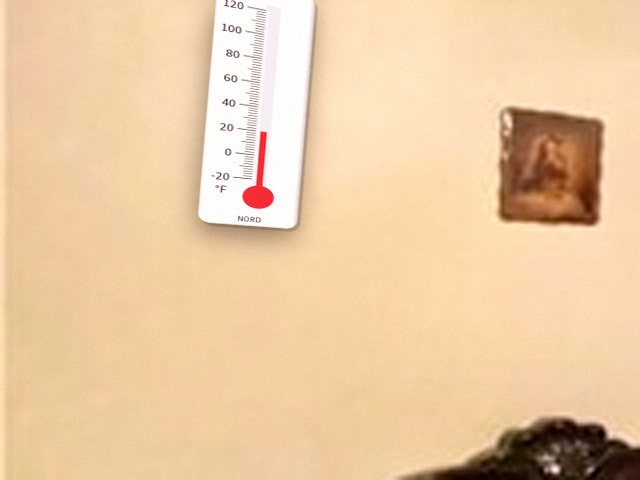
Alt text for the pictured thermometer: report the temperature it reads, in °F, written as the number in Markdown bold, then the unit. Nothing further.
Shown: **20** °F
